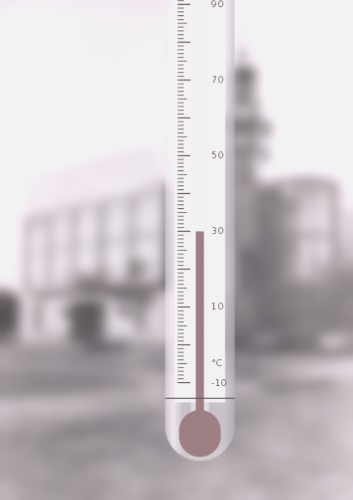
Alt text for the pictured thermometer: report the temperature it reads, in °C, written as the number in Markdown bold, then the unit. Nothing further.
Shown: **30** °C
